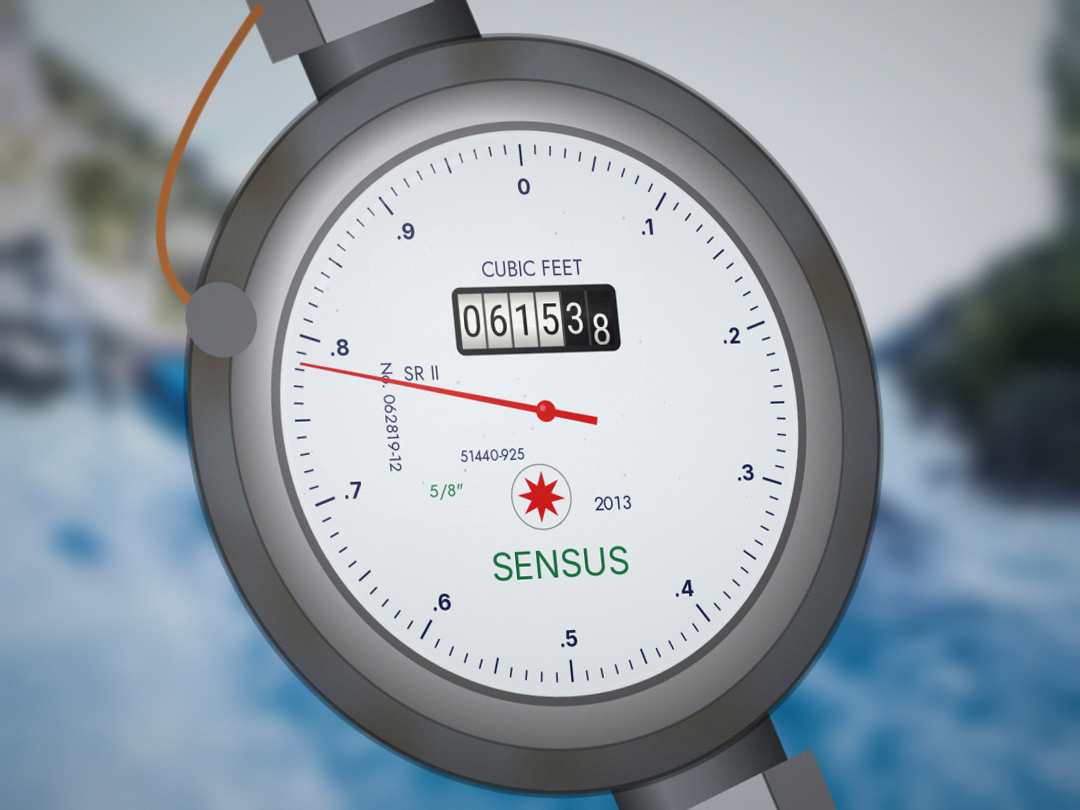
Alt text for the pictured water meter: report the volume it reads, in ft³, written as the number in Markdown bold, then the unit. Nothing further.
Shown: **61537.78** ft³
